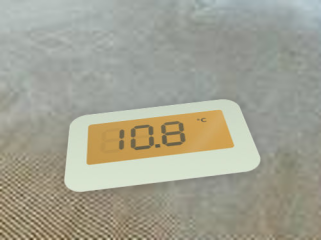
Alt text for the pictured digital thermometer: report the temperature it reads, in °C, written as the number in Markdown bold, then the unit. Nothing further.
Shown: **10.8** °C
